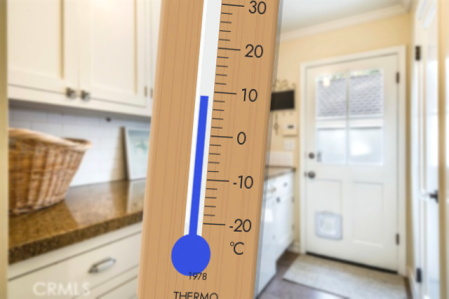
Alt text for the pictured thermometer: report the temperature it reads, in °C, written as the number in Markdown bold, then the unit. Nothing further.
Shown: **9** °C
